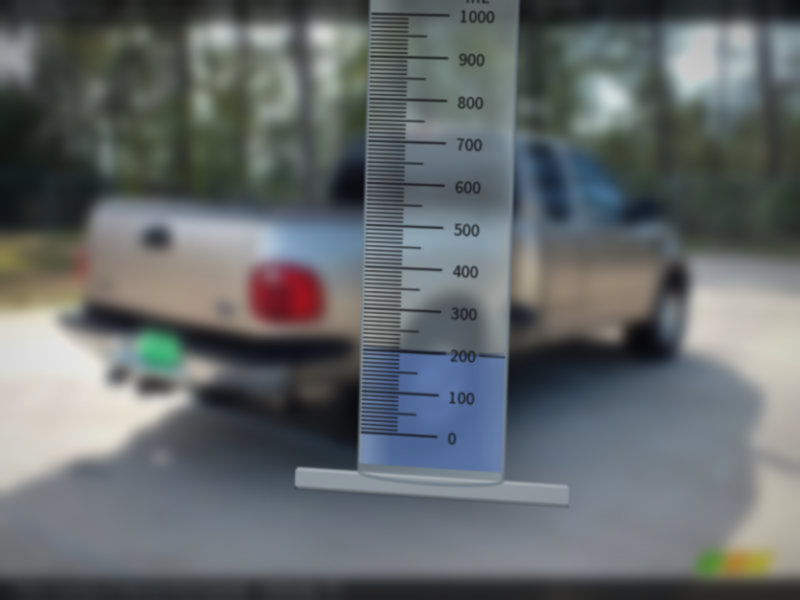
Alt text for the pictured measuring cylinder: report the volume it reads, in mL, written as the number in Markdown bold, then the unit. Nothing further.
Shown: **200** mL
